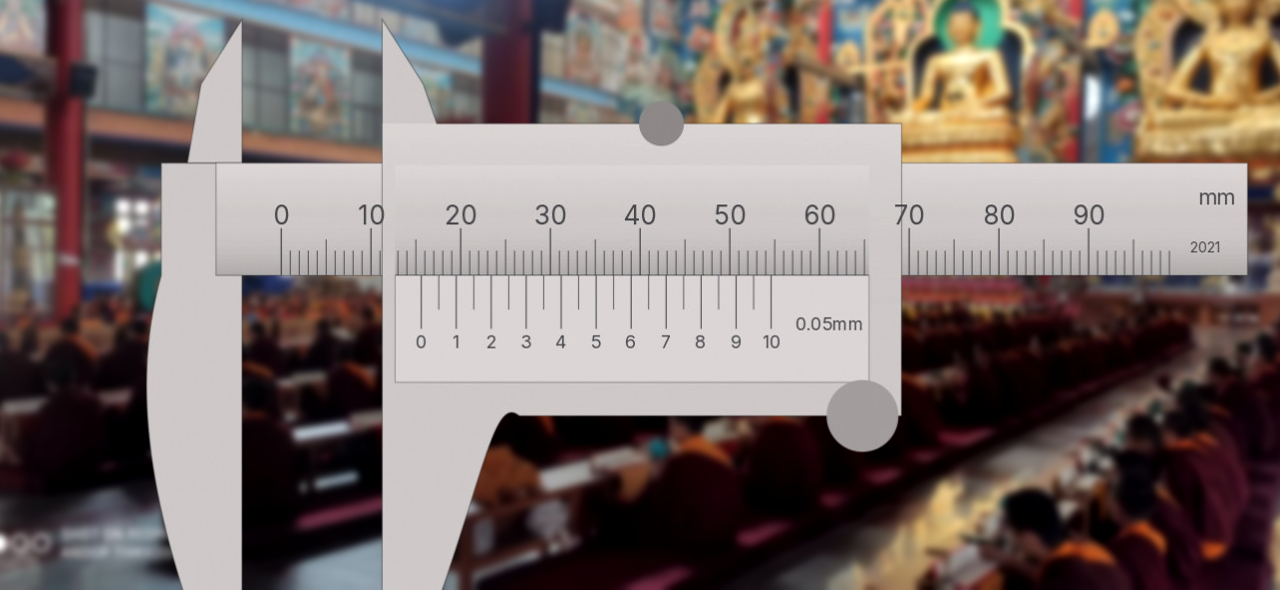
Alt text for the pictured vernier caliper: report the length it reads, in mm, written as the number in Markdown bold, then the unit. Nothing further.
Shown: **15.6** mm
